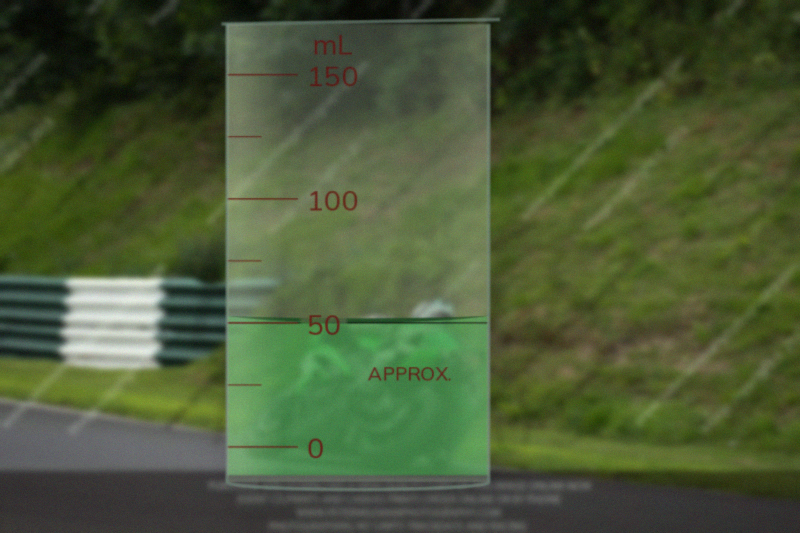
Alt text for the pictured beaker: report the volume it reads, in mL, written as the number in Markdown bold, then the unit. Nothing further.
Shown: **50** mL
